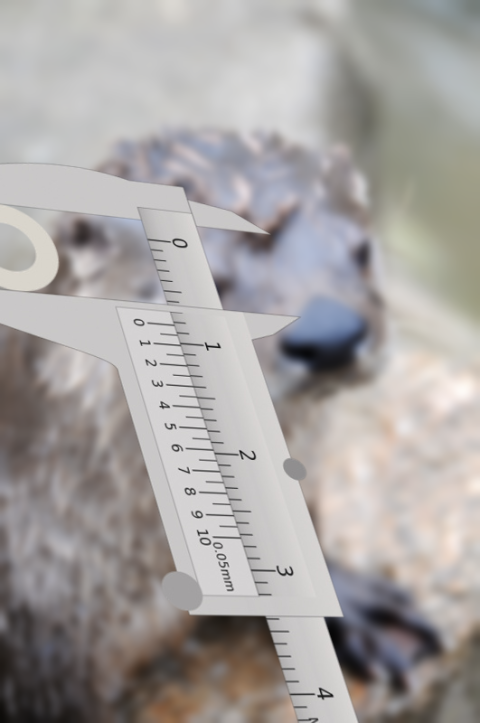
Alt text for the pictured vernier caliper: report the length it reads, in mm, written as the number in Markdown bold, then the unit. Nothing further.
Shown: **8.3** mm
